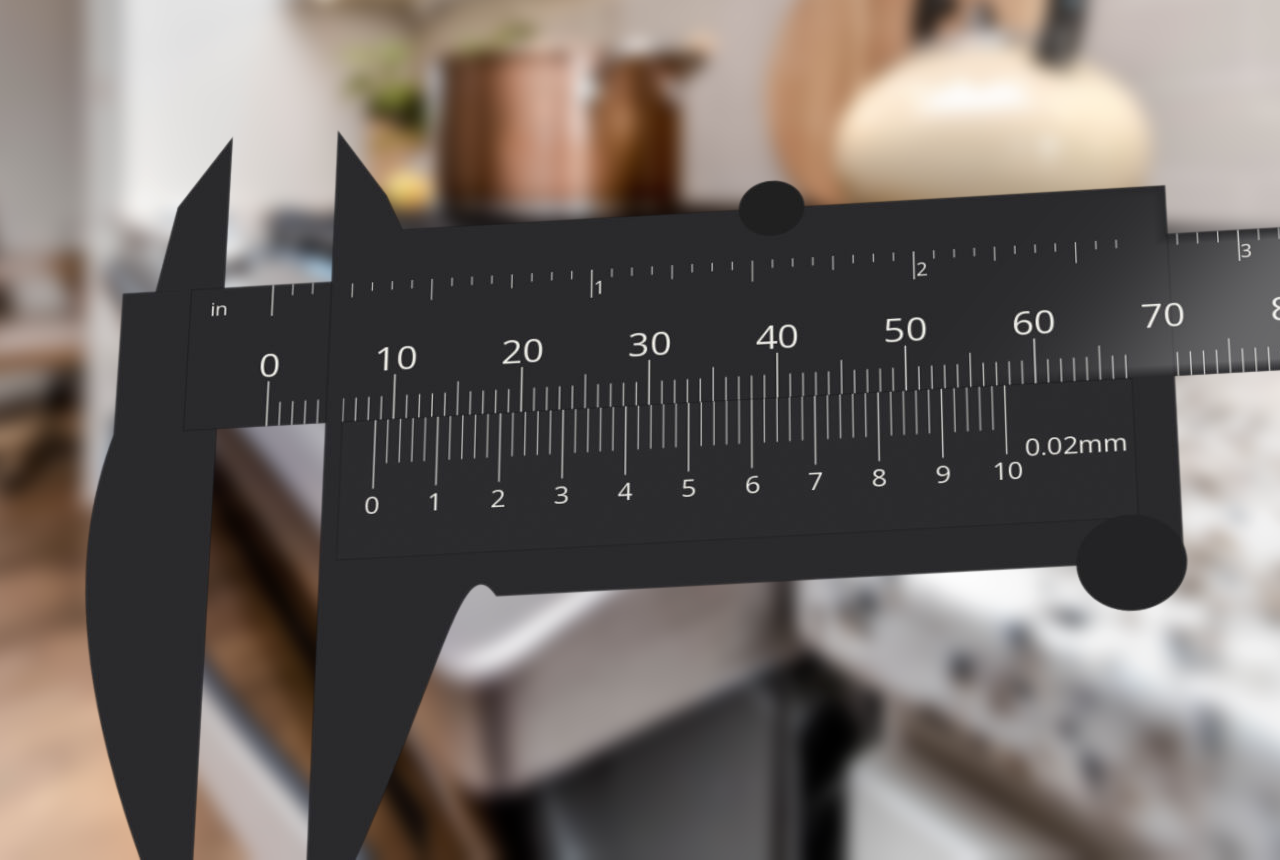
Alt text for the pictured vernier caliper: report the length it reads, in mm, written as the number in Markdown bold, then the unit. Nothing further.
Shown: **8.6** mm
